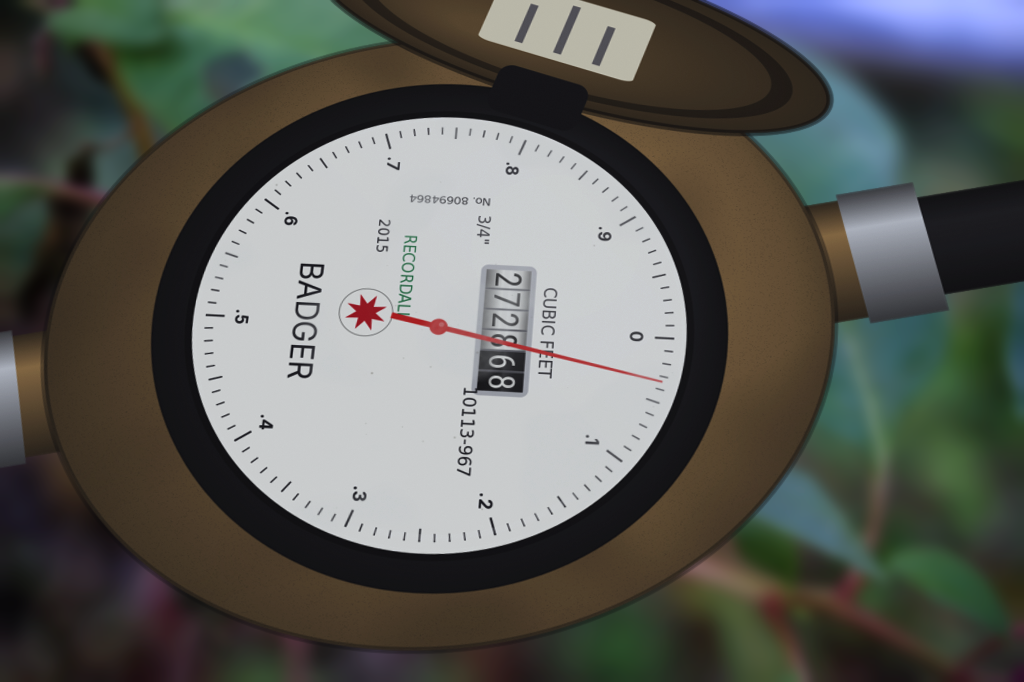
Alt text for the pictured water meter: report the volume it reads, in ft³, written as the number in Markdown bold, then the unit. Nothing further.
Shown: **272868.03** ft³
